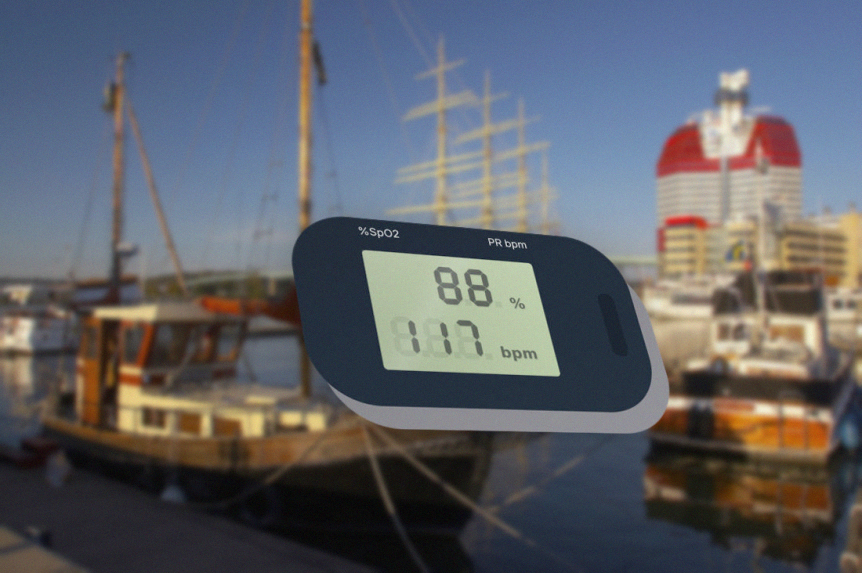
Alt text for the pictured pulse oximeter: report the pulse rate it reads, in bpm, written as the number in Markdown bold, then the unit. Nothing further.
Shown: **117** bpm
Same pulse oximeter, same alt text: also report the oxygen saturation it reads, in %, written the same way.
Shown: **88** %
